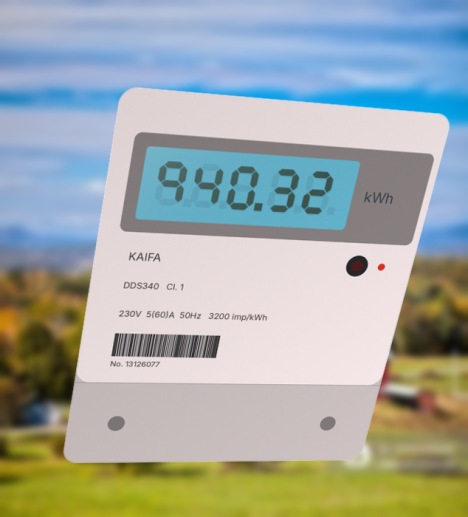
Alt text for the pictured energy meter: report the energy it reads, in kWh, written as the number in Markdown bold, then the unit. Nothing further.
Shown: **940.32** kWh
